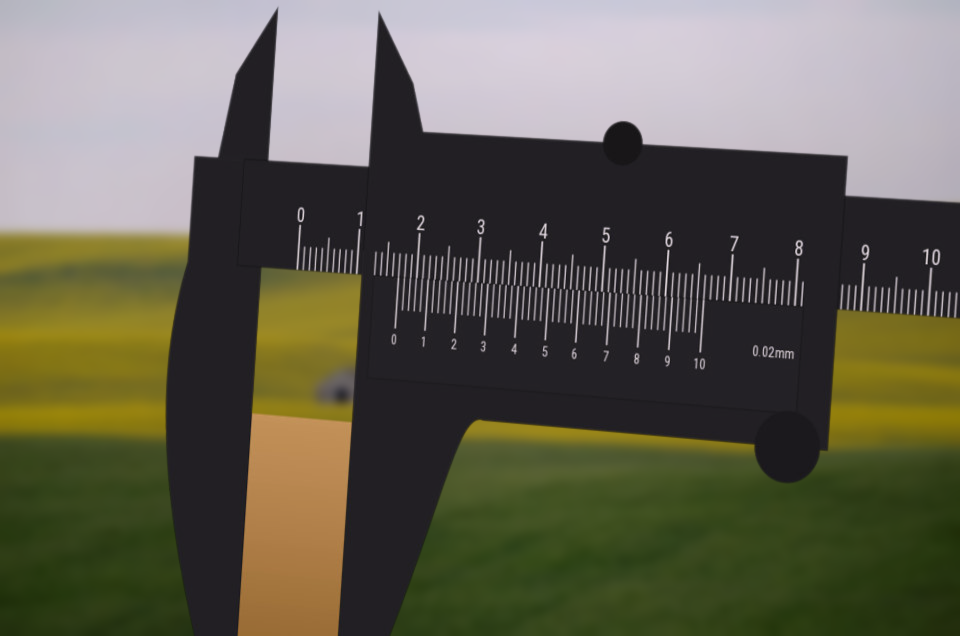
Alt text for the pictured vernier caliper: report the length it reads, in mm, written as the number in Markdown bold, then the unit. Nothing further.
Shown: **17.0** mm
